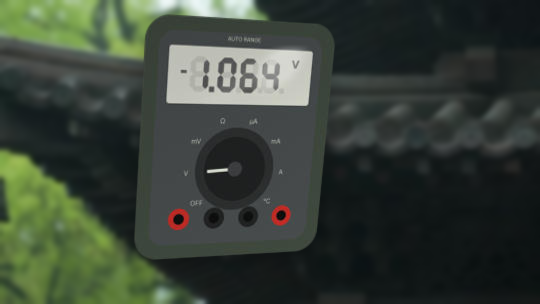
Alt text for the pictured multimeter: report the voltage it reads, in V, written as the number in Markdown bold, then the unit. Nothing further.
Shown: **-1.064** V
